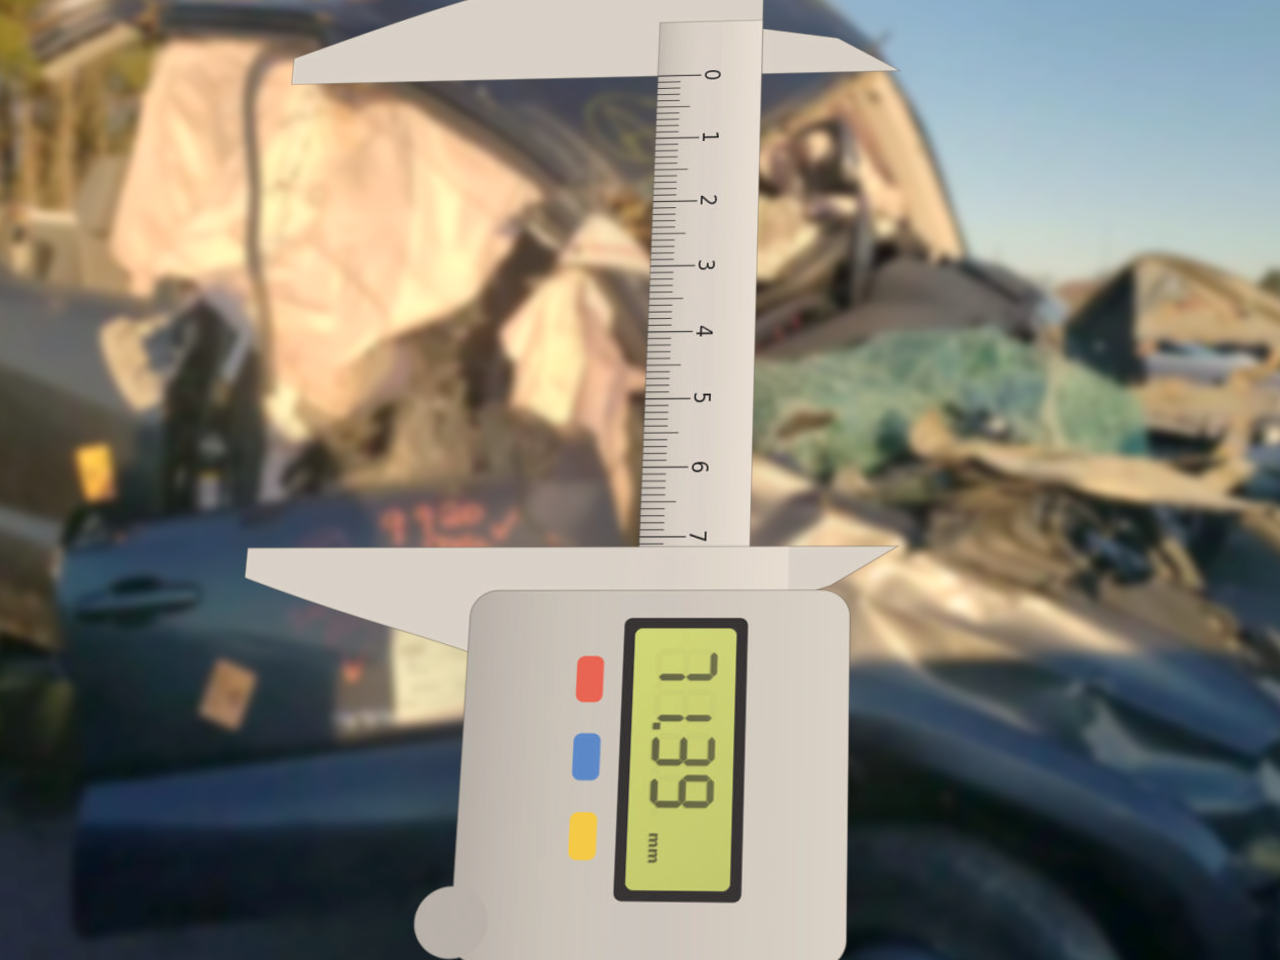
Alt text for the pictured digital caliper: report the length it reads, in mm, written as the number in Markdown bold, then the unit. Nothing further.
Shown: **71.39** mm
